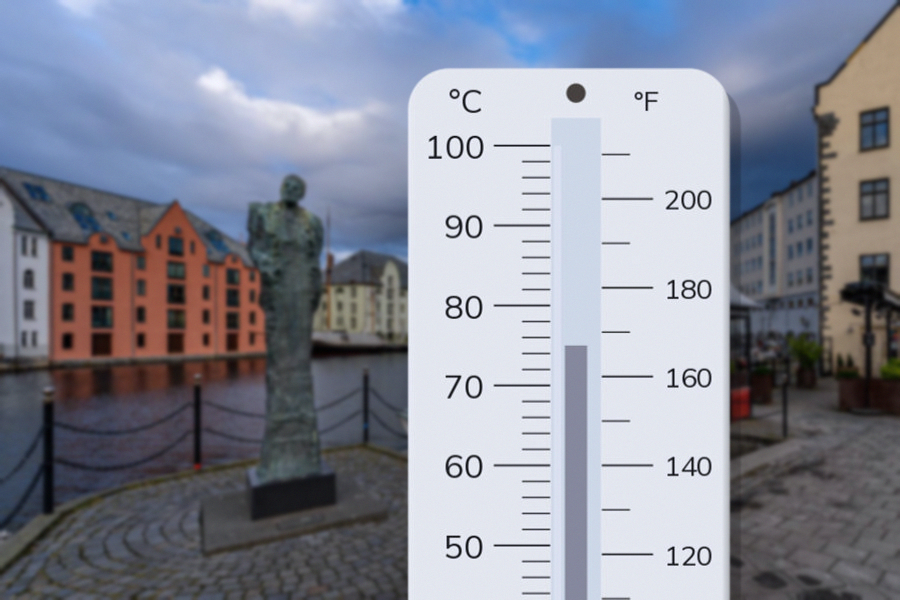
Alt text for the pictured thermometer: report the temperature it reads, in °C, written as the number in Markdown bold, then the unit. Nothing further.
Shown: **75** °C
